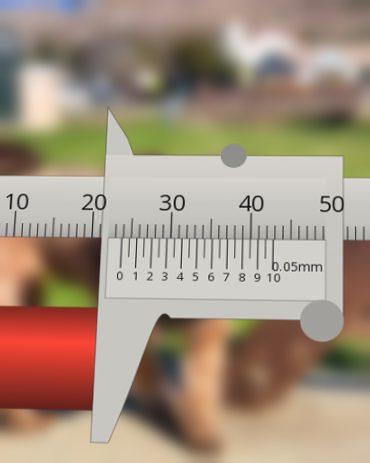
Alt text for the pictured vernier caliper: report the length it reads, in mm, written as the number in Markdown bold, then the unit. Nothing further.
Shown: **23.8** mm
